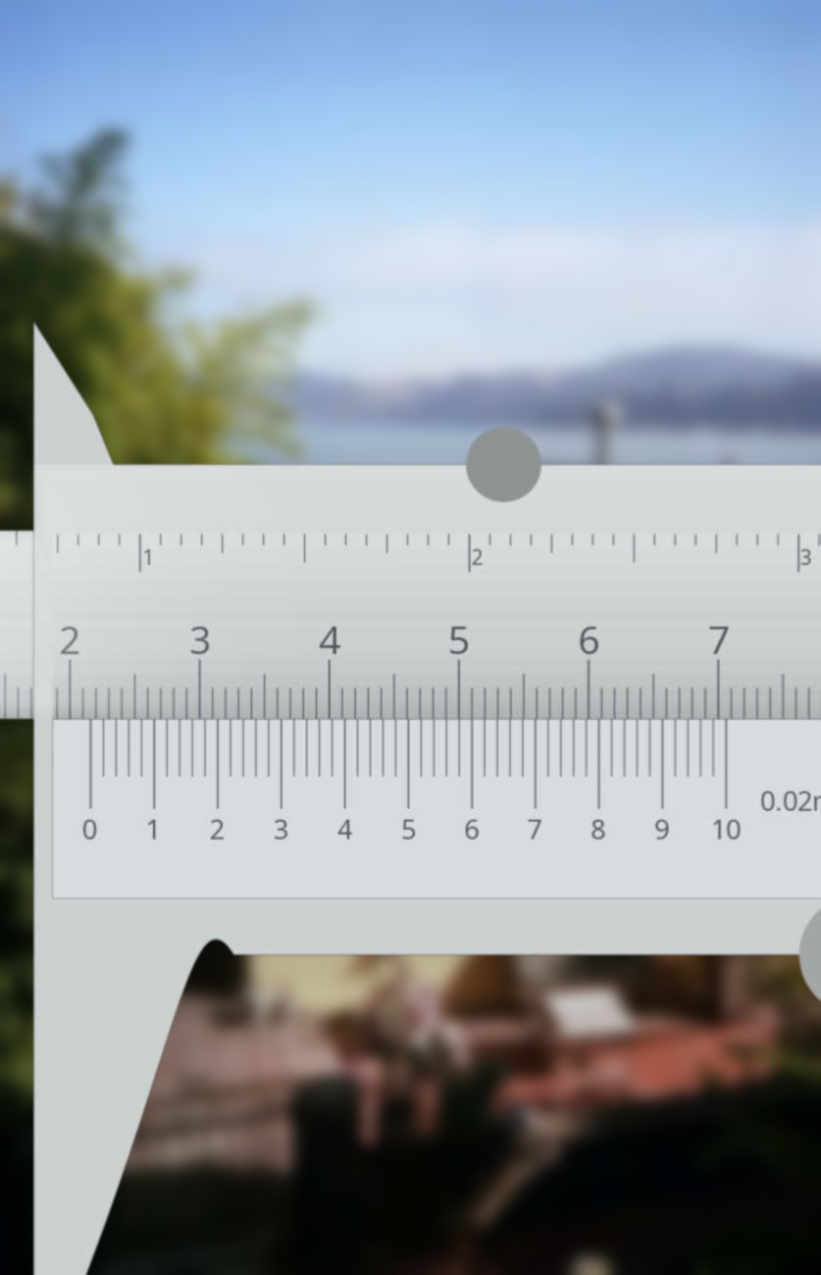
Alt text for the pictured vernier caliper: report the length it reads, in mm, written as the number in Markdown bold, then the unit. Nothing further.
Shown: **21.6** mm
